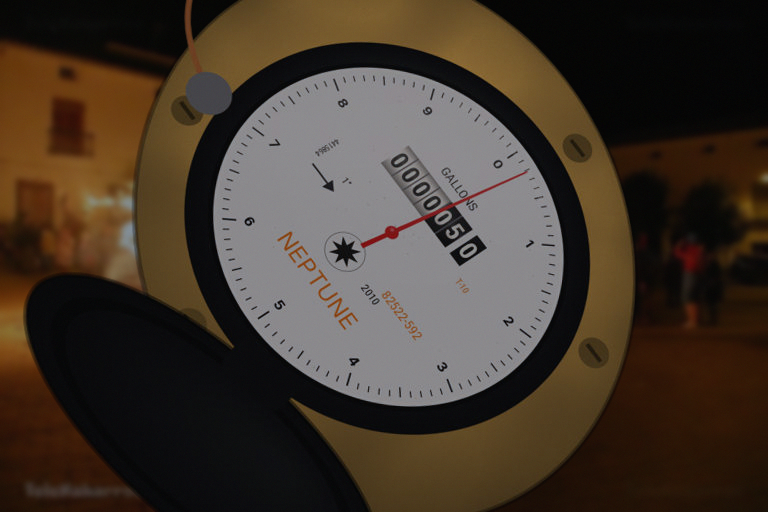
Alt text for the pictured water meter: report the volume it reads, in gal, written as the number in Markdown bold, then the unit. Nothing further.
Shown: **50.2** gal
